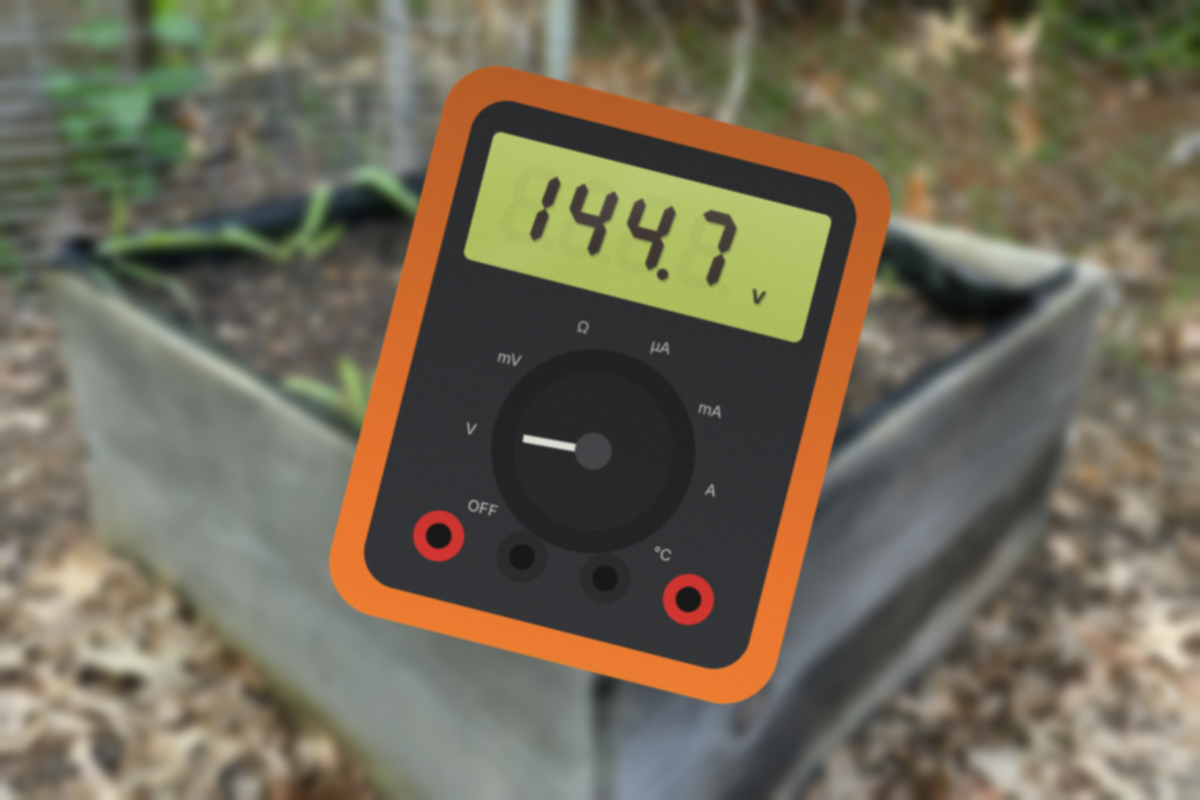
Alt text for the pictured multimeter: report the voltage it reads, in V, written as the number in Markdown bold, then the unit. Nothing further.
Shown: **144.7** V
